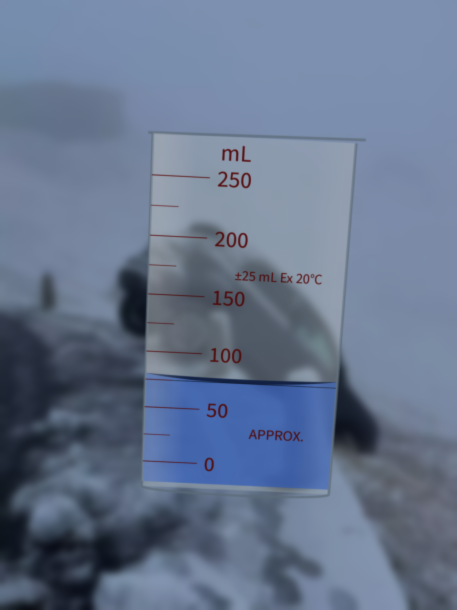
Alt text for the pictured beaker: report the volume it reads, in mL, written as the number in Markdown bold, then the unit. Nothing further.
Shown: **75** mL
